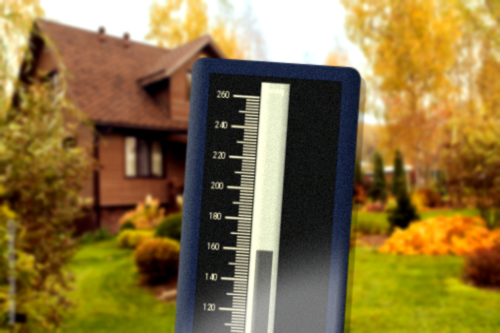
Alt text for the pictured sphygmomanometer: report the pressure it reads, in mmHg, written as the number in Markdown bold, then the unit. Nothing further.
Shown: **160** mmHg
